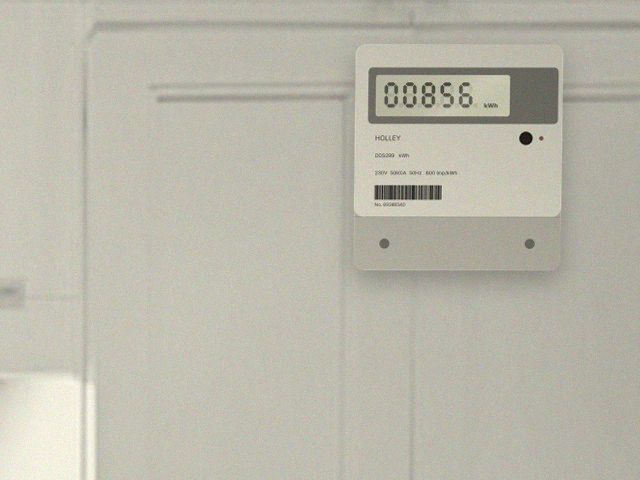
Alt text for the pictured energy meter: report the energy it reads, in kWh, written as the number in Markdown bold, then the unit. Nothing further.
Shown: **856** kWh
